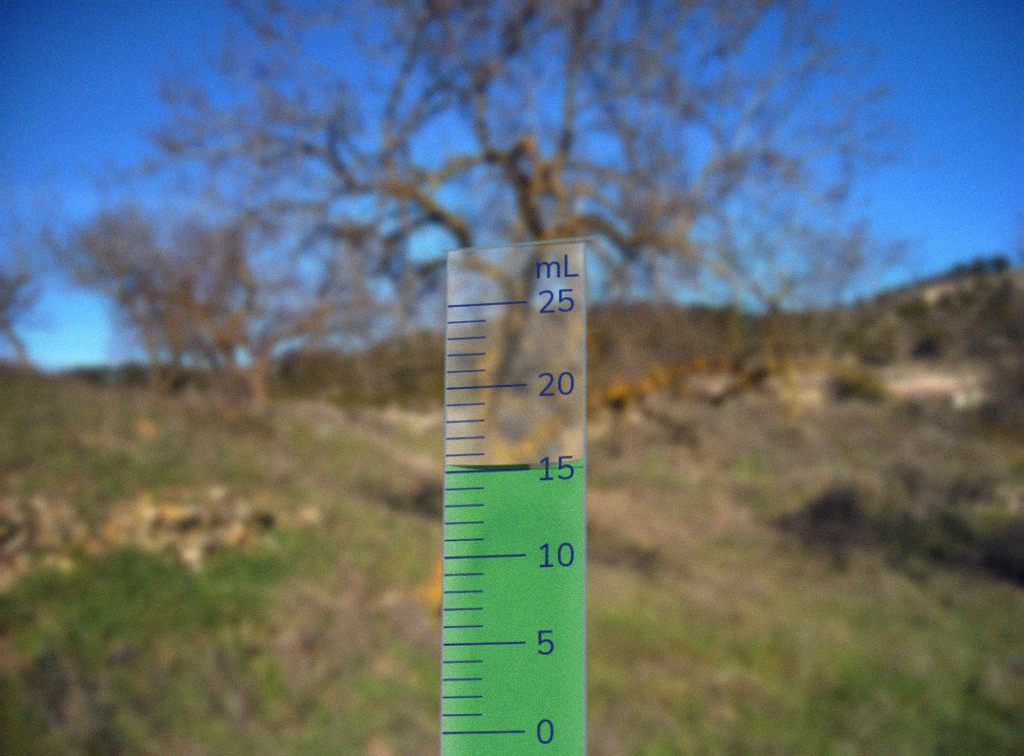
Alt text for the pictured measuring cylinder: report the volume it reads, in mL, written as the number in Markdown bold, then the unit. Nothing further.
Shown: **15** mL
